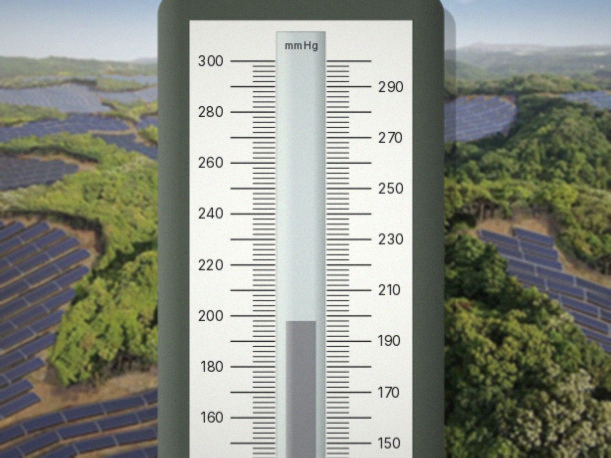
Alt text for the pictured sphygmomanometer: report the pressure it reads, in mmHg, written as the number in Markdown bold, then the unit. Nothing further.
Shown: **198** mmHg
